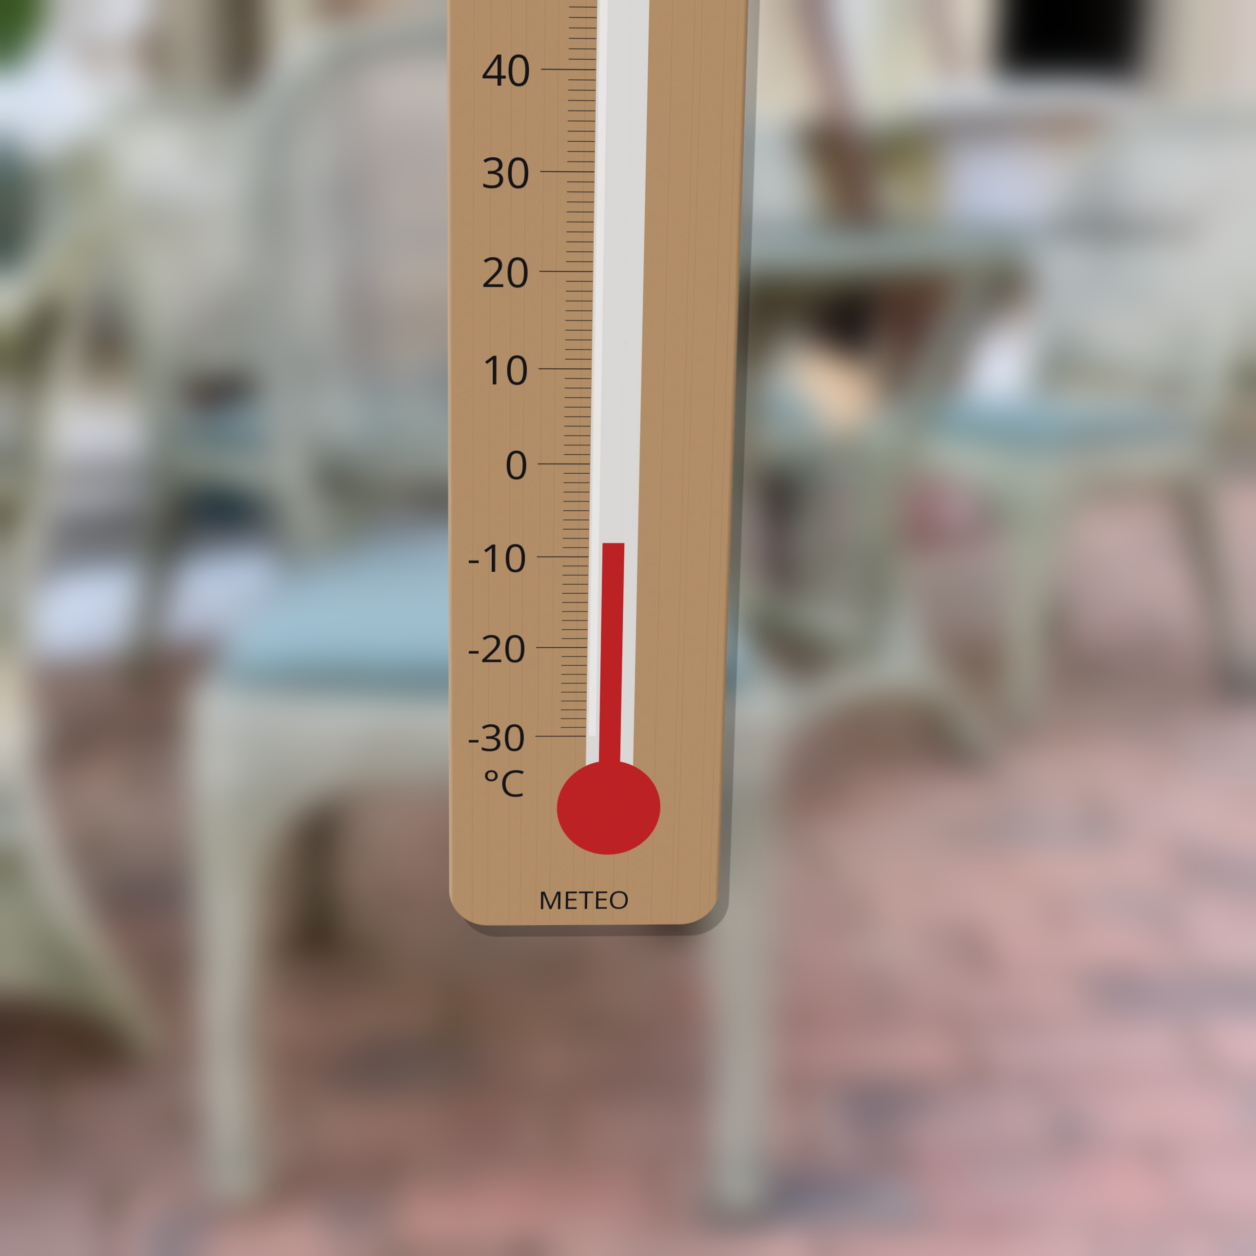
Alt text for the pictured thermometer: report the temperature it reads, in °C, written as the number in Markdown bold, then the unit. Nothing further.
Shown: **-8.5** °C
